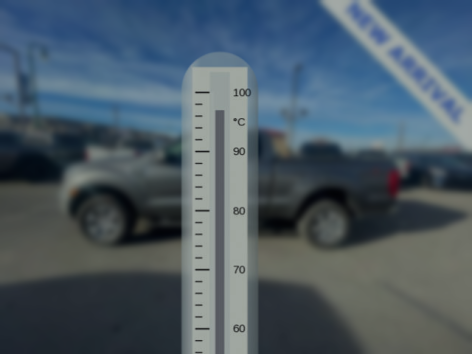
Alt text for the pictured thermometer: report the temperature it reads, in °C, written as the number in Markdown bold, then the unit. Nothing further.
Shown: **97** °C
